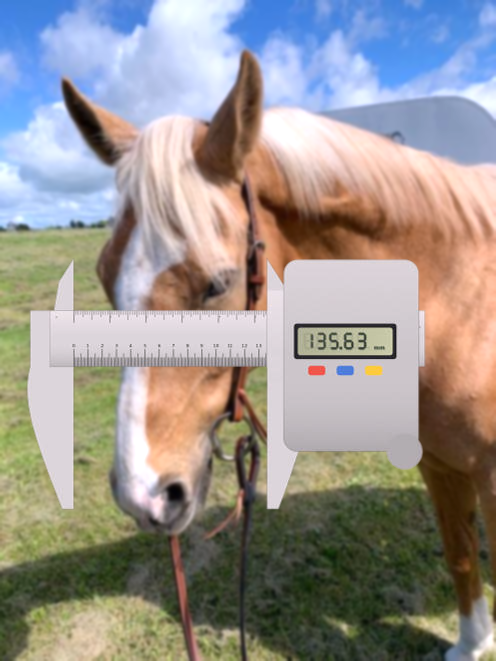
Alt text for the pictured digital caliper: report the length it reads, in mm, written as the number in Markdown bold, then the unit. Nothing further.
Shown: **135.63** mm
